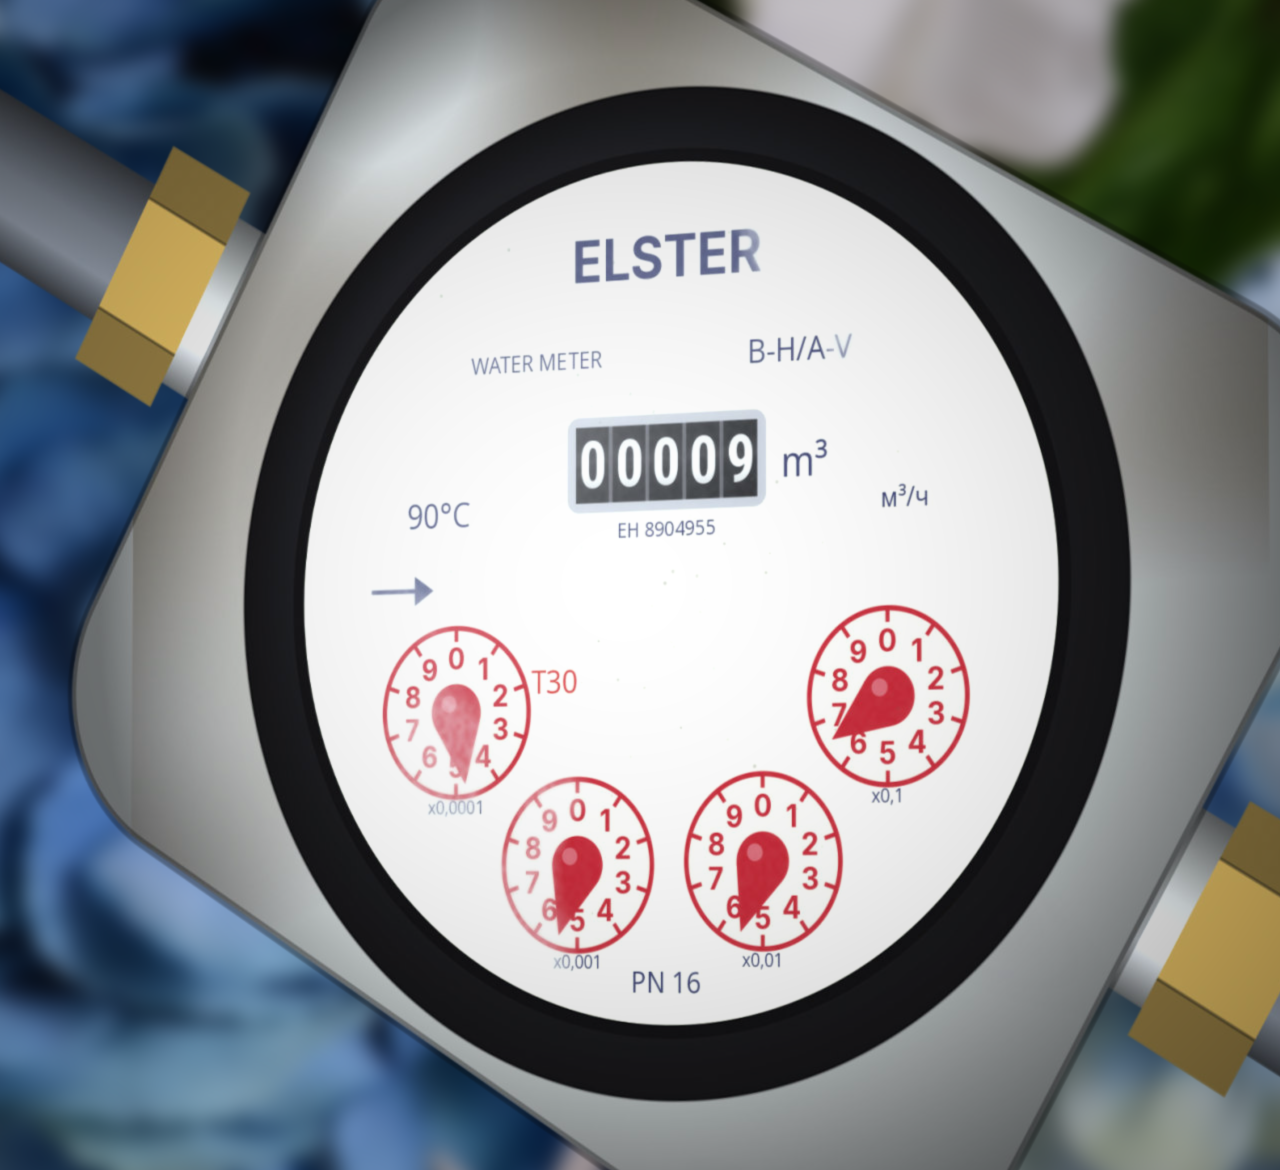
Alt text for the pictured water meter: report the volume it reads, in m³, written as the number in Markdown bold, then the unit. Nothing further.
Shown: **9.6554** m³
